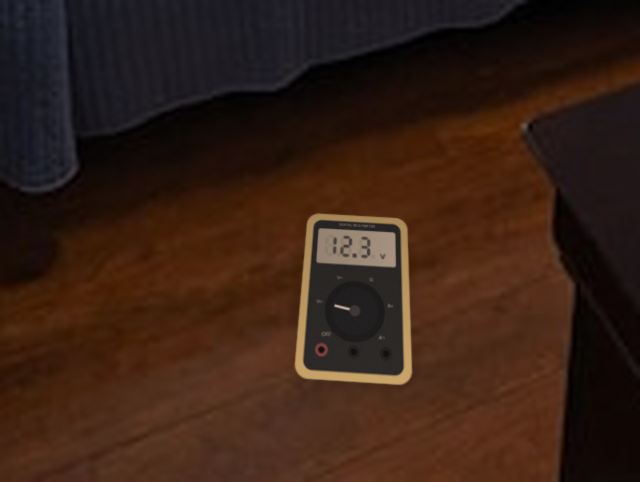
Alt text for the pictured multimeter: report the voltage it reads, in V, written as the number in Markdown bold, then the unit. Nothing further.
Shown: **12.3** V
